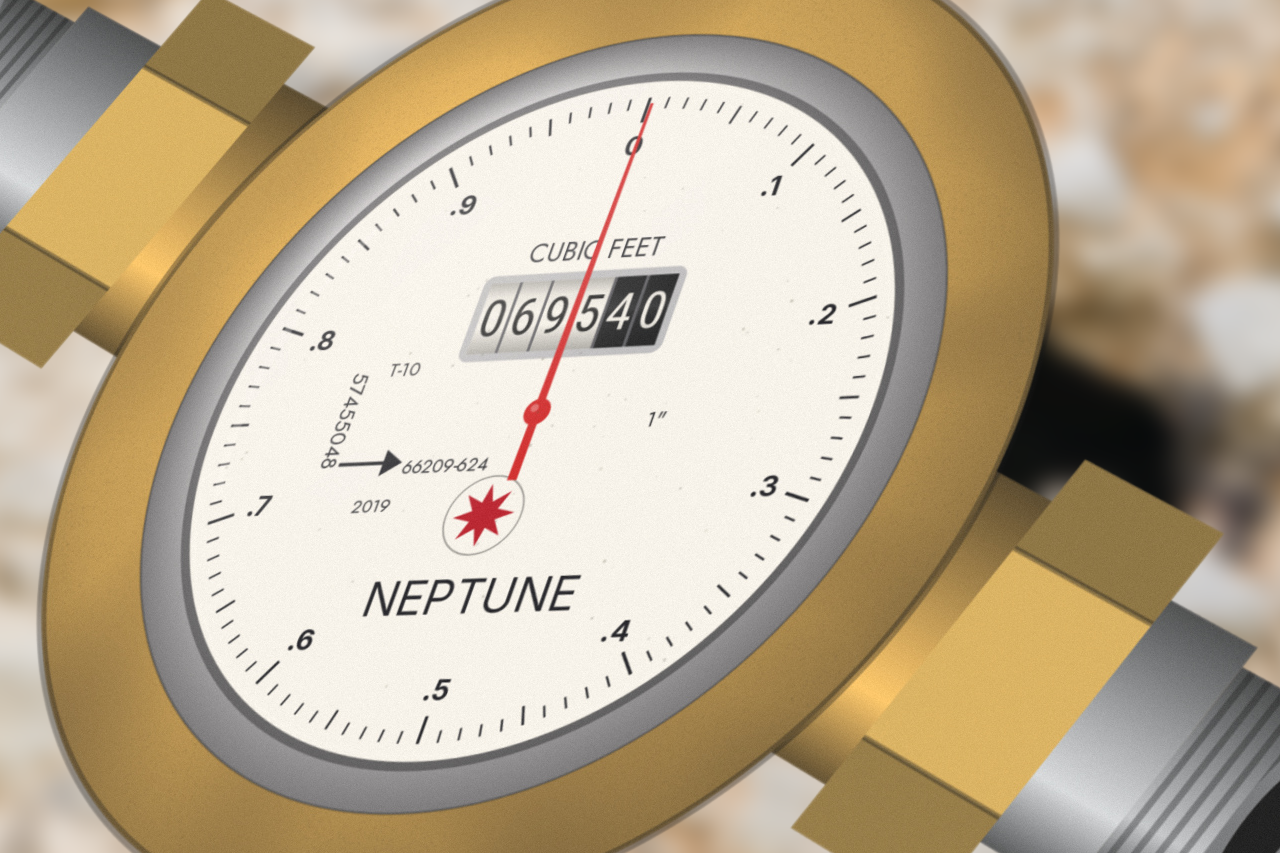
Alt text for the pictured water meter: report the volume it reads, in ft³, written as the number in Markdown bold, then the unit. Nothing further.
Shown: **69540.00** ft³
